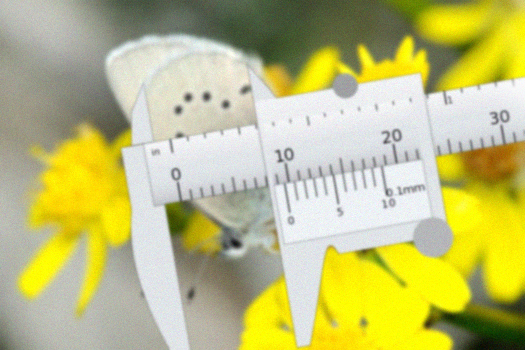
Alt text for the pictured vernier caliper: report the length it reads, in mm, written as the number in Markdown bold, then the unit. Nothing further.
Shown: **9.6** mm
